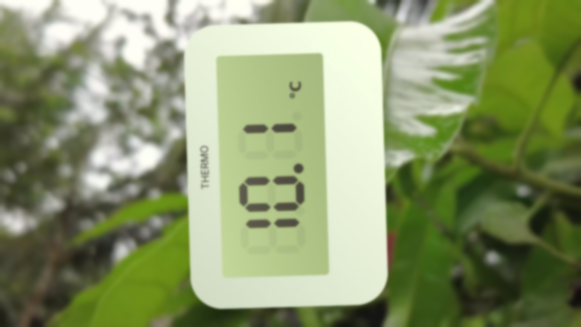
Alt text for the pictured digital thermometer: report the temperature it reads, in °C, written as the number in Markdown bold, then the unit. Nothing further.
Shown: **10.1** °C
